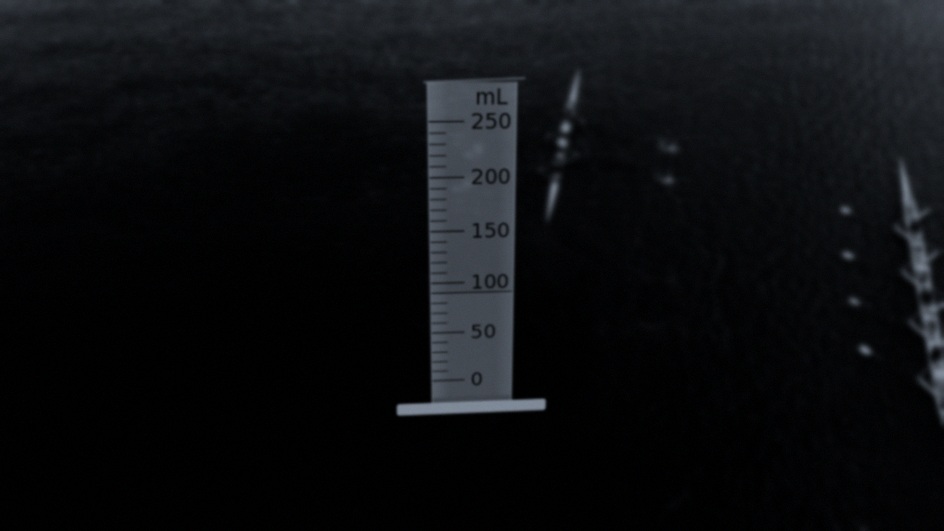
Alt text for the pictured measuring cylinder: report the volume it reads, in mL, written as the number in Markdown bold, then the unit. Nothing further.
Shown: **90** mL
